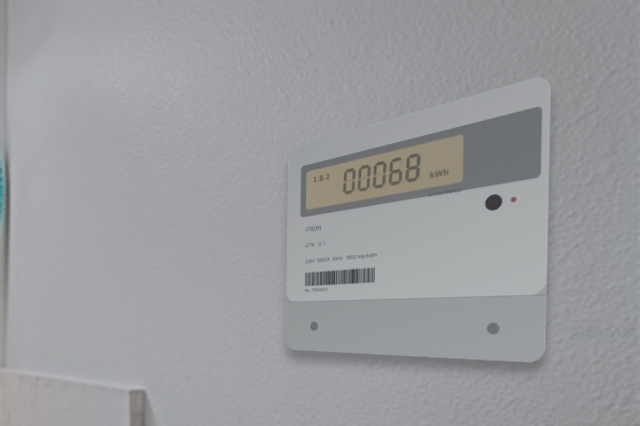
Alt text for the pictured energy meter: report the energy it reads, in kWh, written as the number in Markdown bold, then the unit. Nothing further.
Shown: **68** kWh
